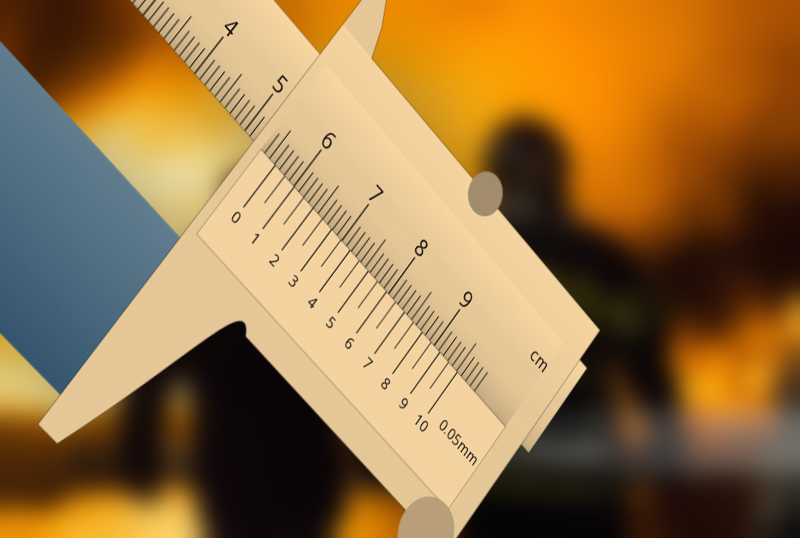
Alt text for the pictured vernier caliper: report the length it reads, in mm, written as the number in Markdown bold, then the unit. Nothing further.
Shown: **56.2** mm
